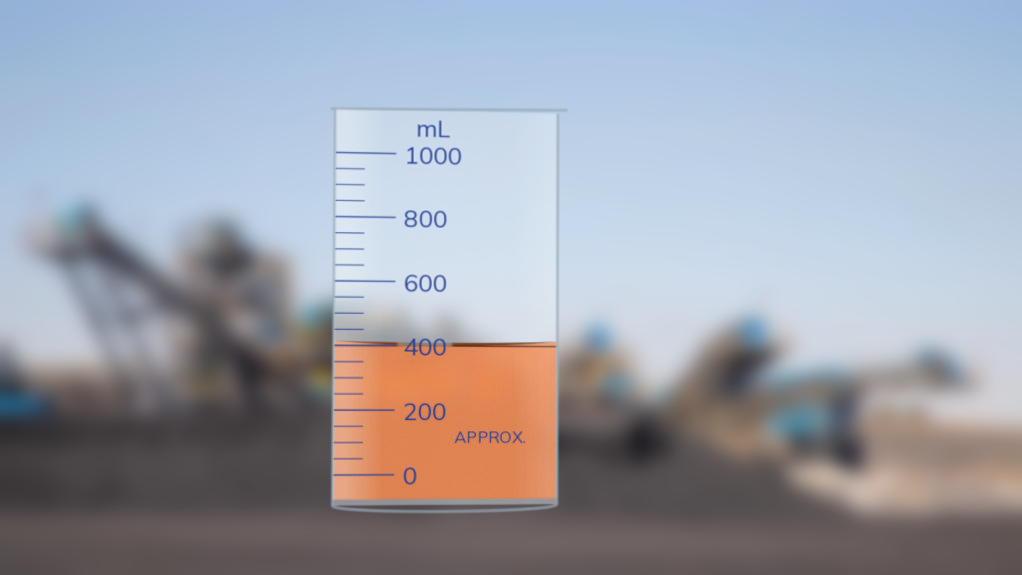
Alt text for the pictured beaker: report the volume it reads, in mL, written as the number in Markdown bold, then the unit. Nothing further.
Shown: **400** mL
